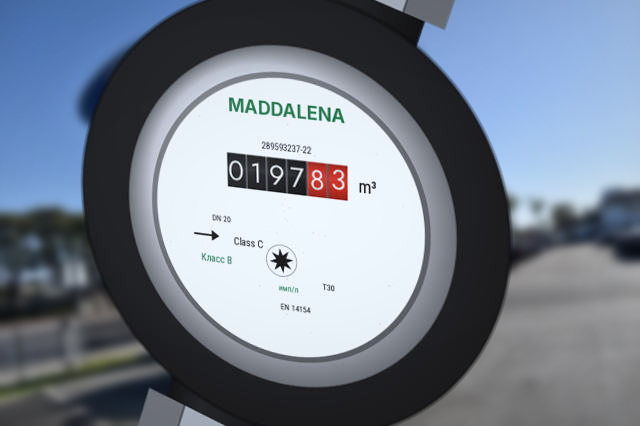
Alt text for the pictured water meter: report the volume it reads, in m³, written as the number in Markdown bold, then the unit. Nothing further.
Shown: **197.83** m³
